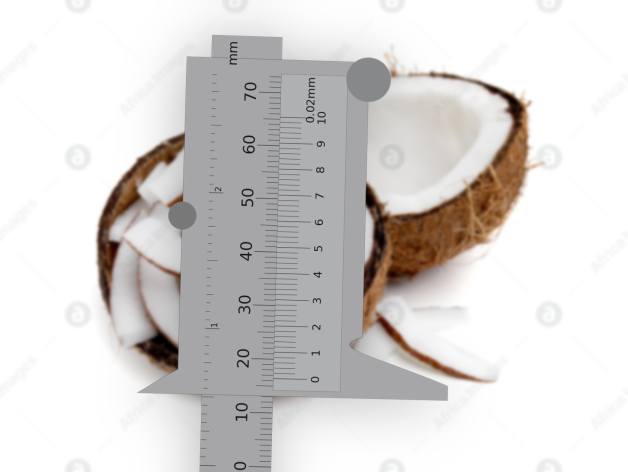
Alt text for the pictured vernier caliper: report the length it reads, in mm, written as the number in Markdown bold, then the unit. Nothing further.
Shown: **16.4** mm
